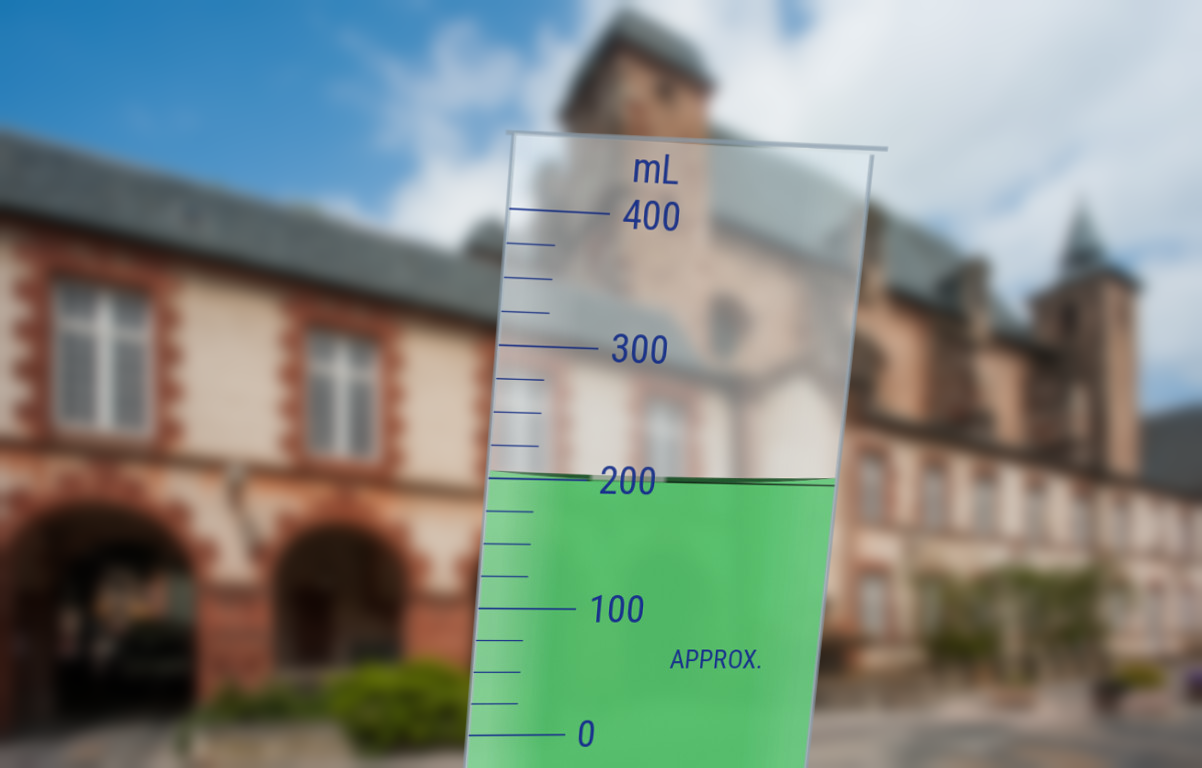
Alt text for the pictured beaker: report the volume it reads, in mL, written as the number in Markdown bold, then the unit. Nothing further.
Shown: **200** mL
